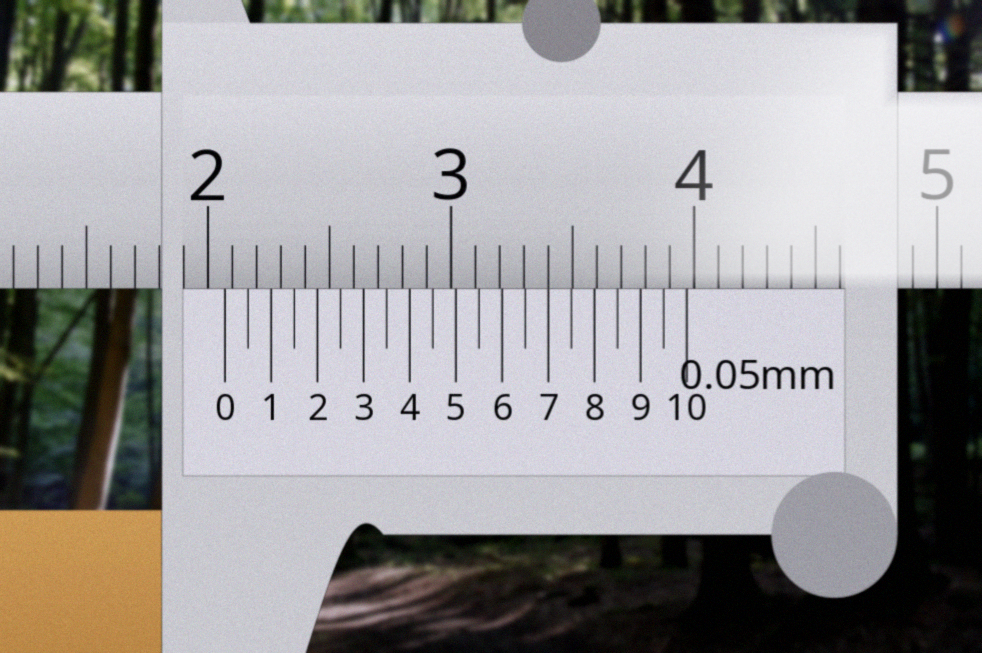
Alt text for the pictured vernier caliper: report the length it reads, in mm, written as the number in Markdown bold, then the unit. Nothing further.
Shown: **20.7** mm
